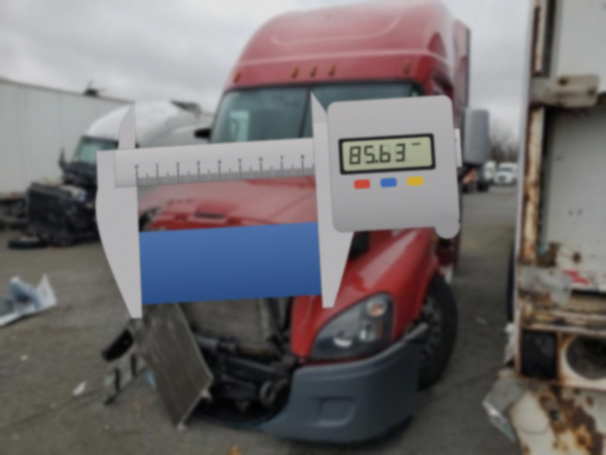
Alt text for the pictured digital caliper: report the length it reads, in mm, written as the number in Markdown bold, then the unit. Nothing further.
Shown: **85.63** mm
